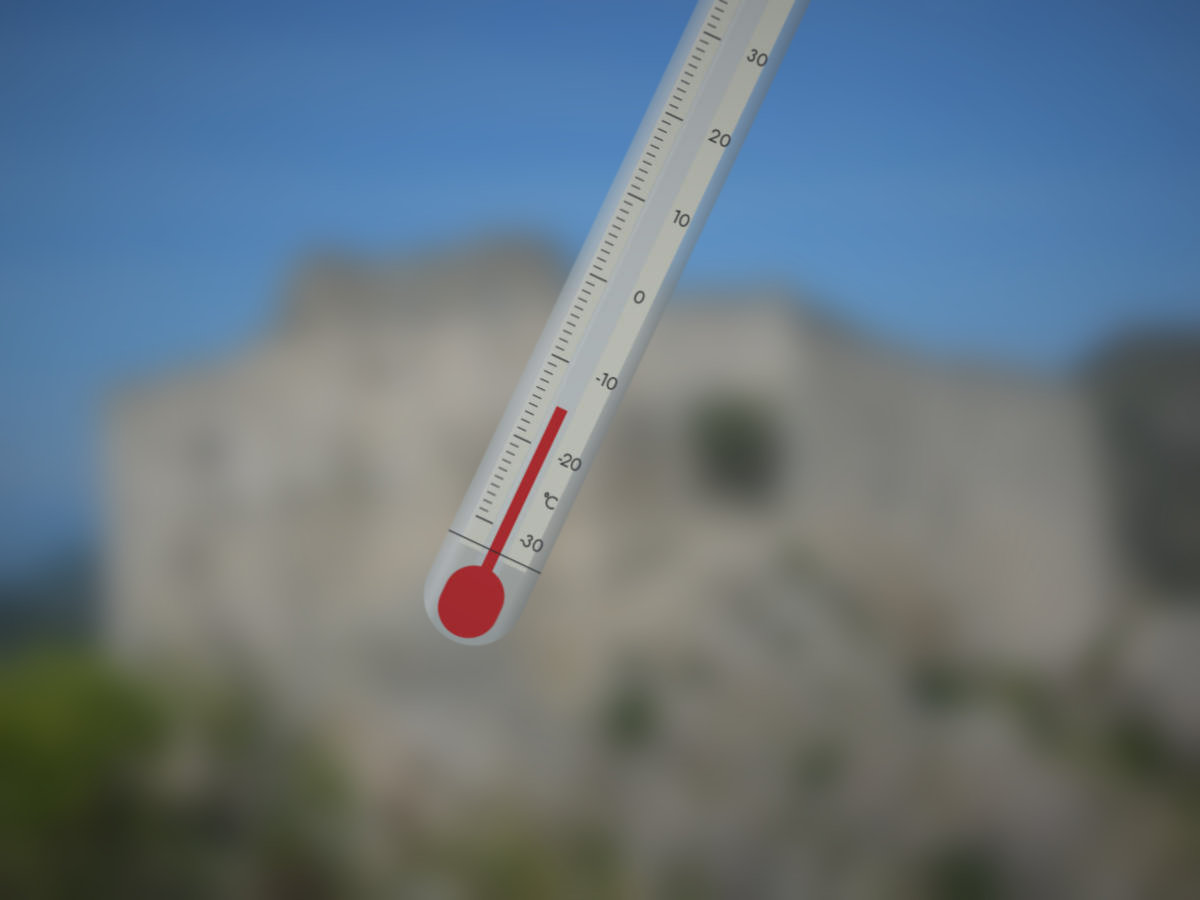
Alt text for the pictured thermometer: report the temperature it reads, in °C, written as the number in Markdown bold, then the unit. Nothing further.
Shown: **-15** °C
